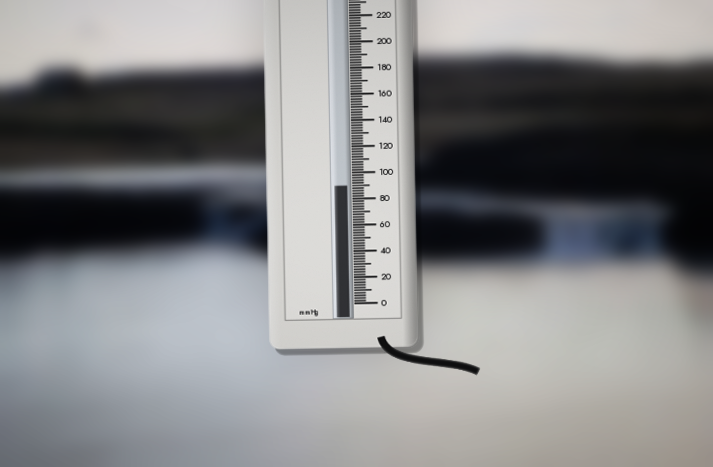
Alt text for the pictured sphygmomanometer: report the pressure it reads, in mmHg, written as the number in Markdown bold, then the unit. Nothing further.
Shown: **90** mmHg
